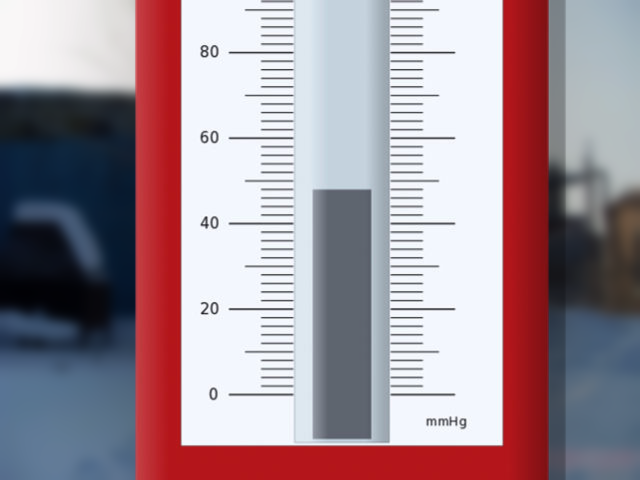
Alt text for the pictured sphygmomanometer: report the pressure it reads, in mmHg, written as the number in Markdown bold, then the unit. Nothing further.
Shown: **48** mmHg
